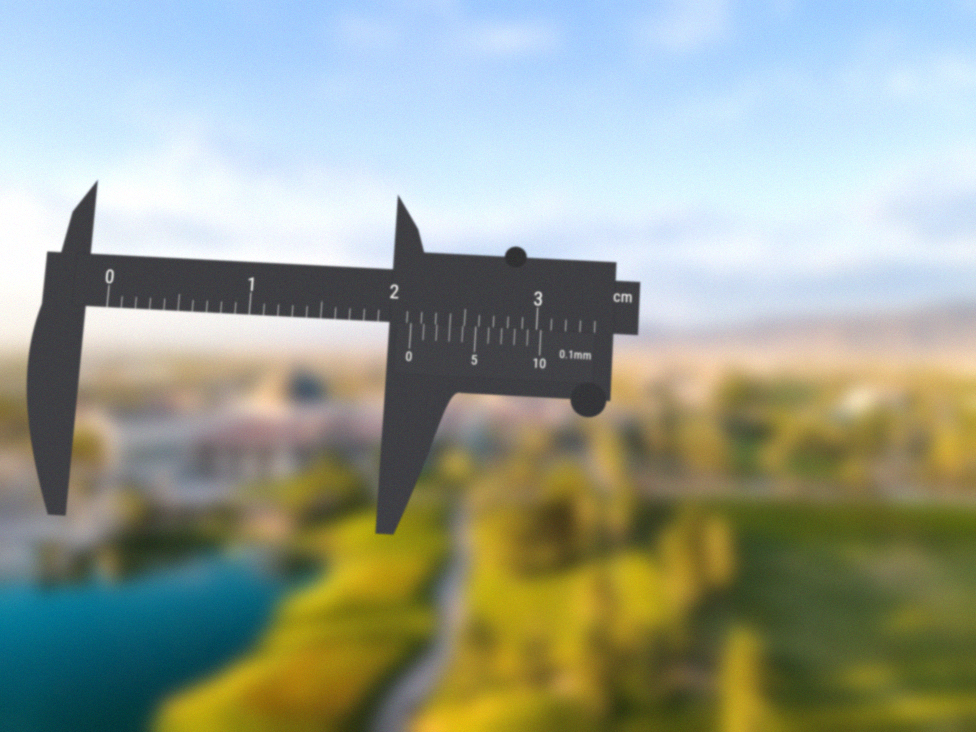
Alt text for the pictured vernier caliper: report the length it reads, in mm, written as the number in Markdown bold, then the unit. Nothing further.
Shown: **21.3** mm
